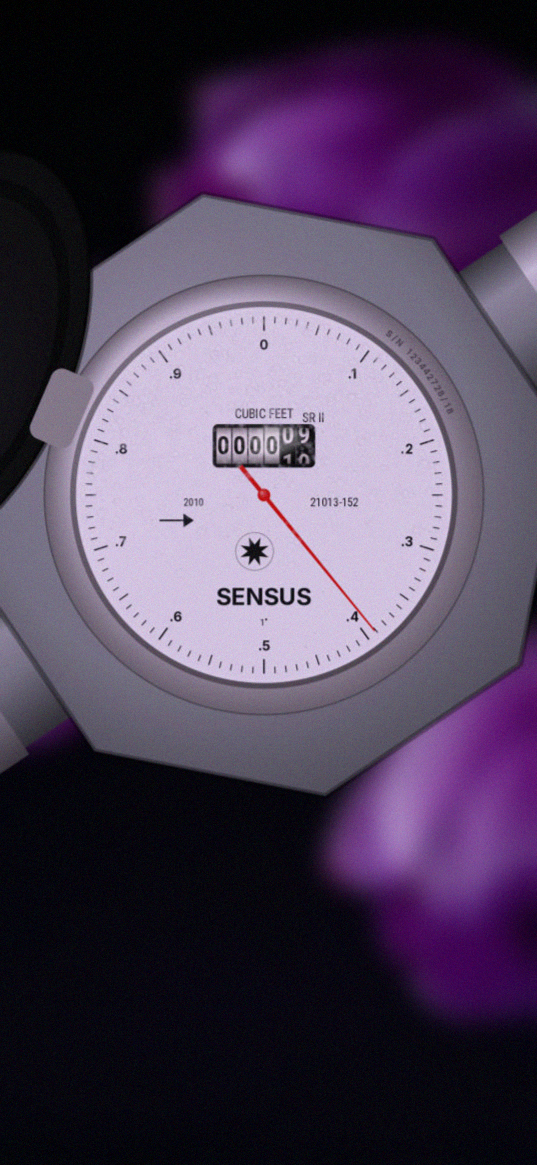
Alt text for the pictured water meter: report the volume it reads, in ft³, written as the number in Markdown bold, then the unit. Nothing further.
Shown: **9.39** ft³
